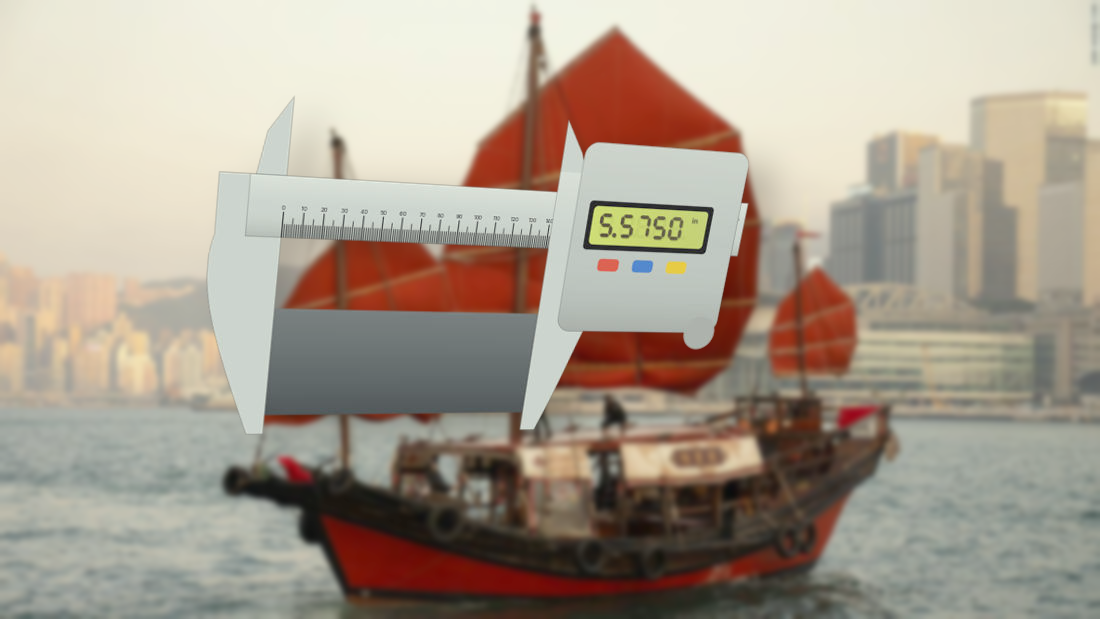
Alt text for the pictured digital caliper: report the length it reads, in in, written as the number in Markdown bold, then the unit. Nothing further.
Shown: **5.5750** in
